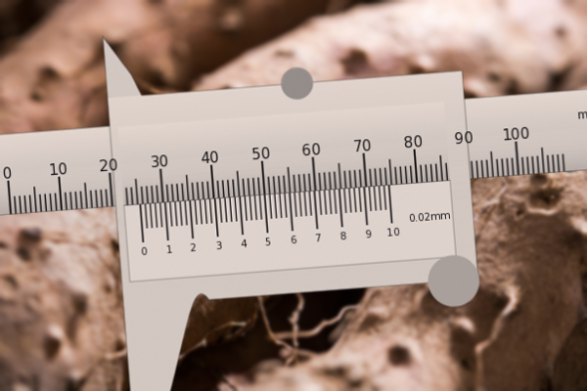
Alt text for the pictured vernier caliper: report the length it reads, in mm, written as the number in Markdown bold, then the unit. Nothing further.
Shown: **25.5** mm
